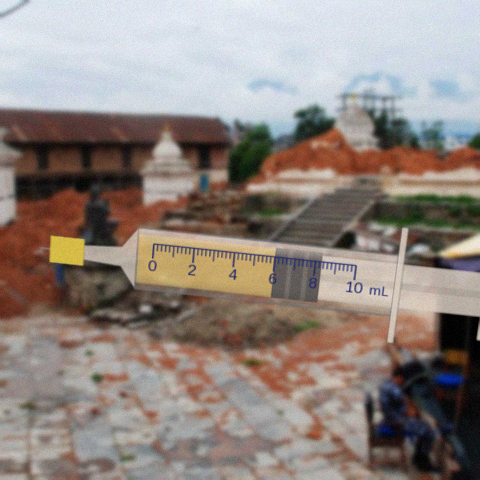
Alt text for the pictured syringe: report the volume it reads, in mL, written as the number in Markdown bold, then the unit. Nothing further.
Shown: **6** mL
